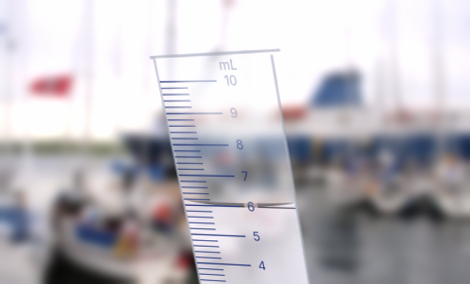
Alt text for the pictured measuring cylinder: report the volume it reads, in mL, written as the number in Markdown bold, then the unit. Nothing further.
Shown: **6** mL
